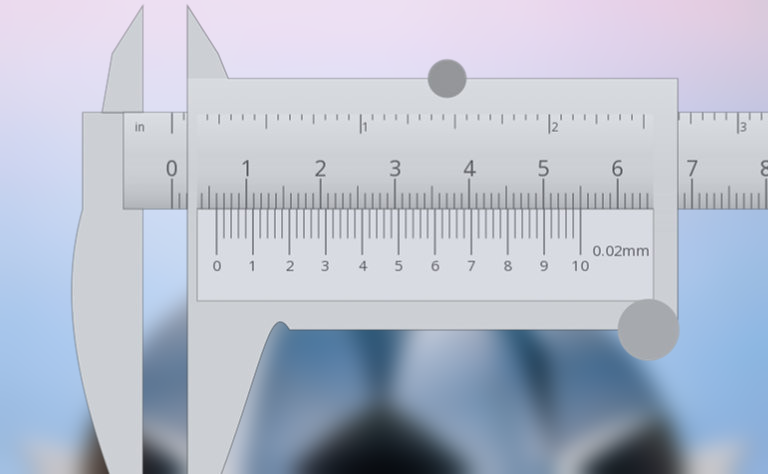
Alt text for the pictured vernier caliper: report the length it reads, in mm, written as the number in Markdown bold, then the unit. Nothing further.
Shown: **6.0** mm
